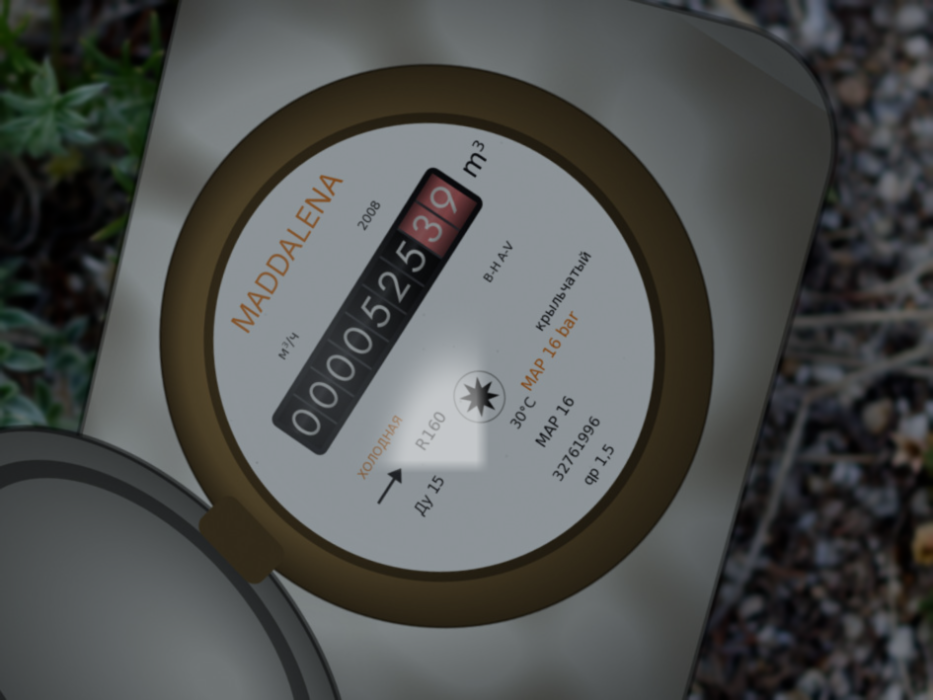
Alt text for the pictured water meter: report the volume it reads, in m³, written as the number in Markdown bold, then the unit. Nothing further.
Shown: **525.39** m³
